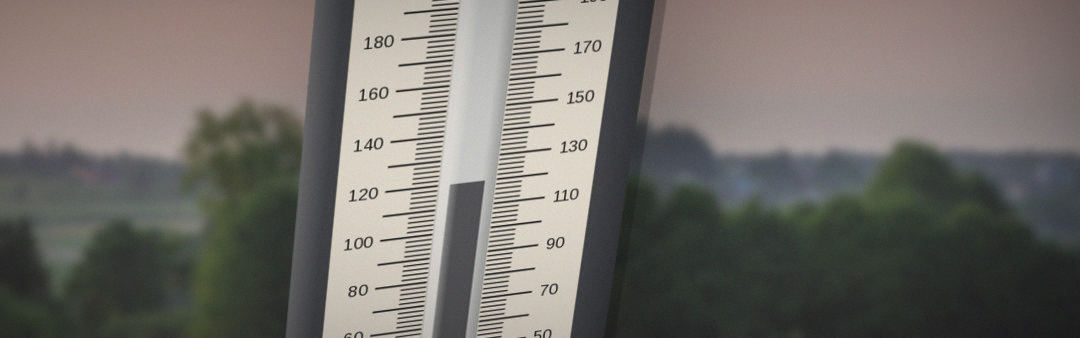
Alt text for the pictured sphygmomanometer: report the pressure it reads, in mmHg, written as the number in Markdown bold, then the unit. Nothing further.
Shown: **120** mmHg
